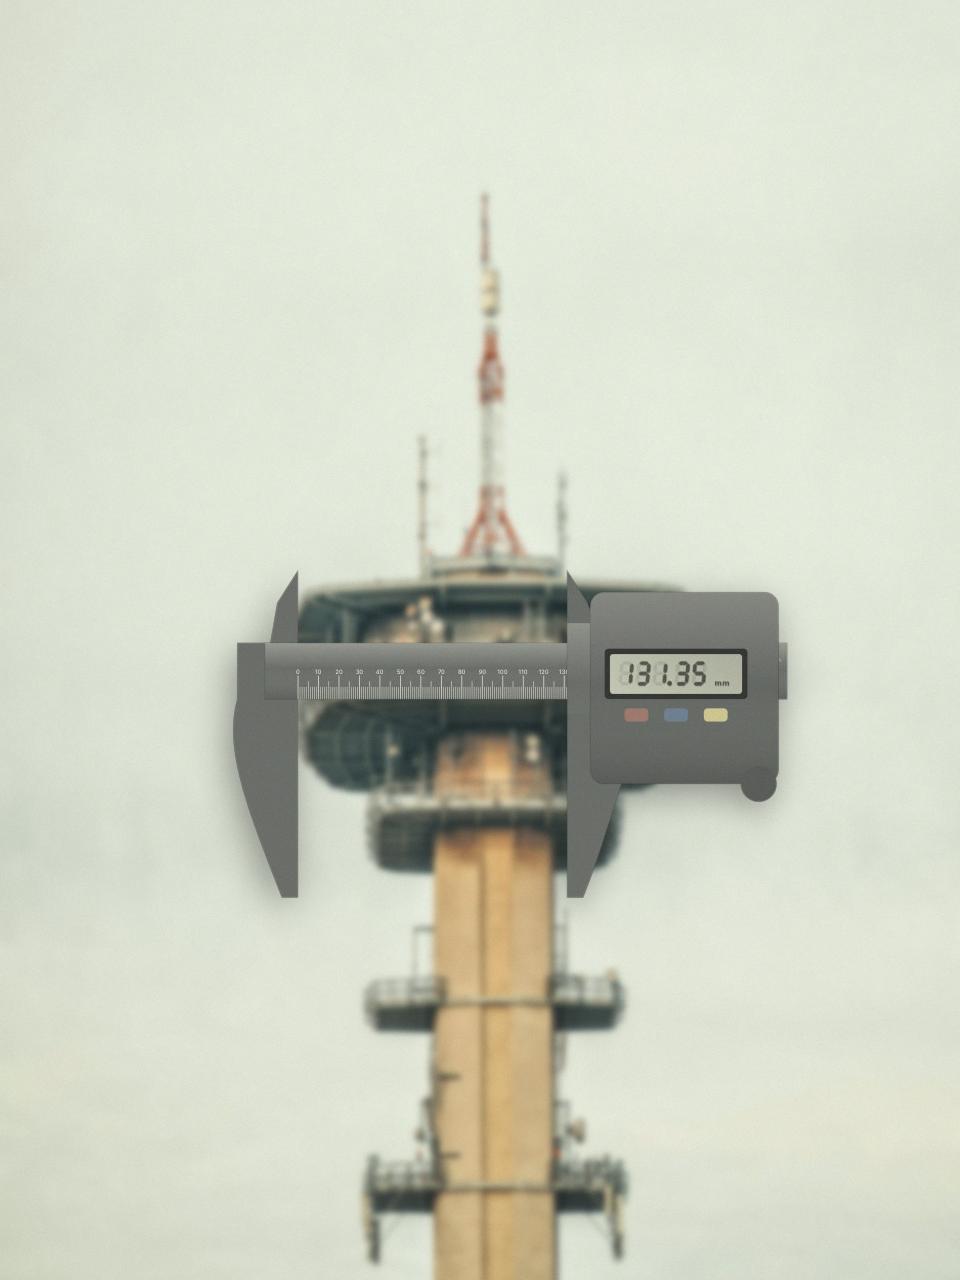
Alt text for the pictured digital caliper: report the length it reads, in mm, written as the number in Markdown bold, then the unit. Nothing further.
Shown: **131.35** mm
